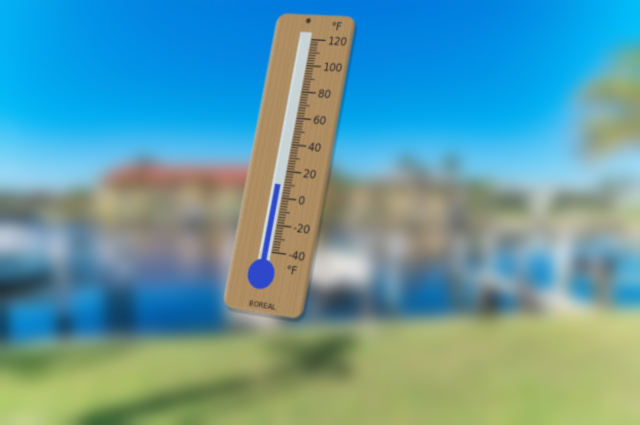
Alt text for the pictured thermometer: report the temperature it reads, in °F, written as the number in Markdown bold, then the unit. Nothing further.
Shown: **10** °F
